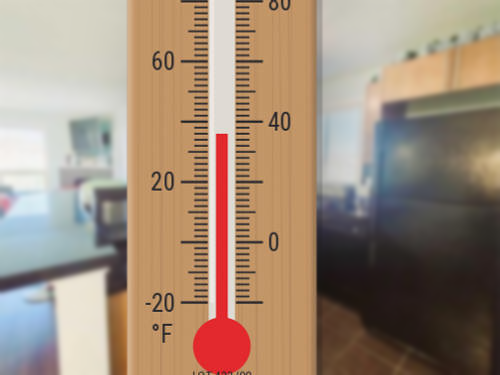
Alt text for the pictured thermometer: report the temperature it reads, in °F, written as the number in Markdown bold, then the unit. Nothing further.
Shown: **36** °F
